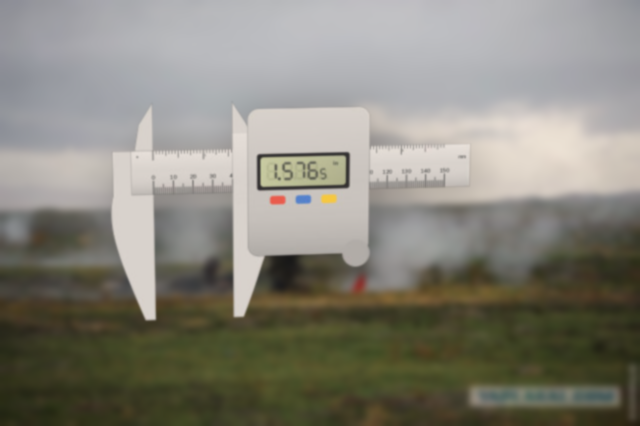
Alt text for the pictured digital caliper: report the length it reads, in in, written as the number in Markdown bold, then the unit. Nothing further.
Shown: **1.5765** in
